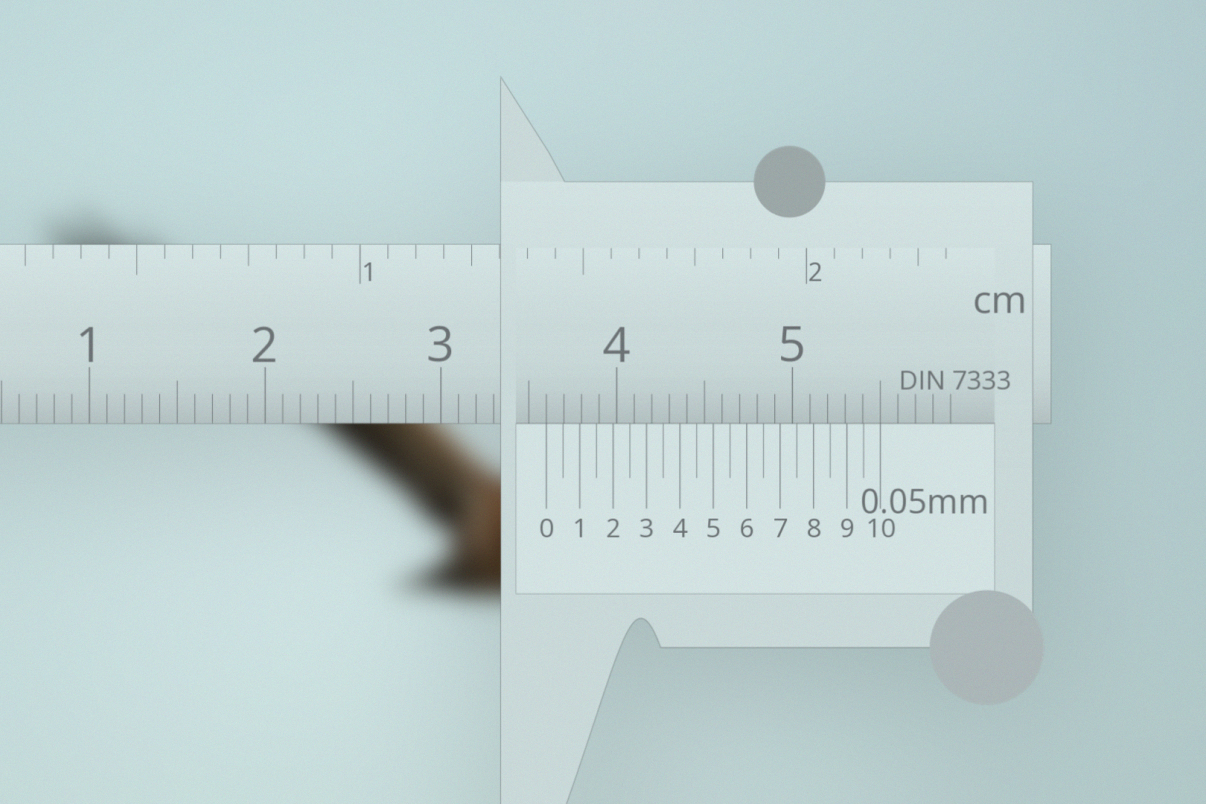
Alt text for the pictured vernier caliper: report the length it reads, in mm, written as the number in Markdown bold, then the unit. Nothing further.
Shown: **36.0** mm
